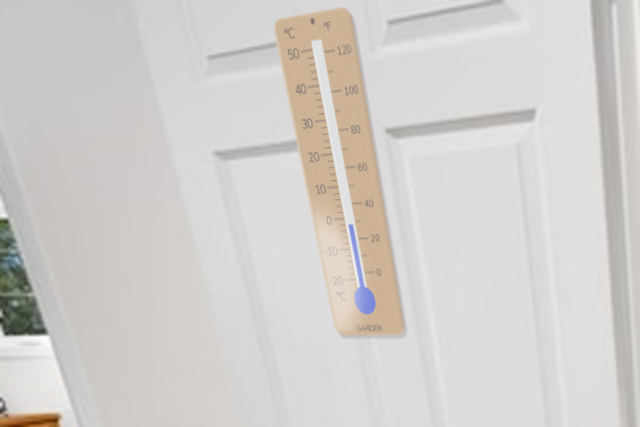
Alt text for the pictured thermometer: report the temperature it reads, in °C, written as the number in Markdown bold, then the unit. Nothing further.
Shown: **-2** °C
